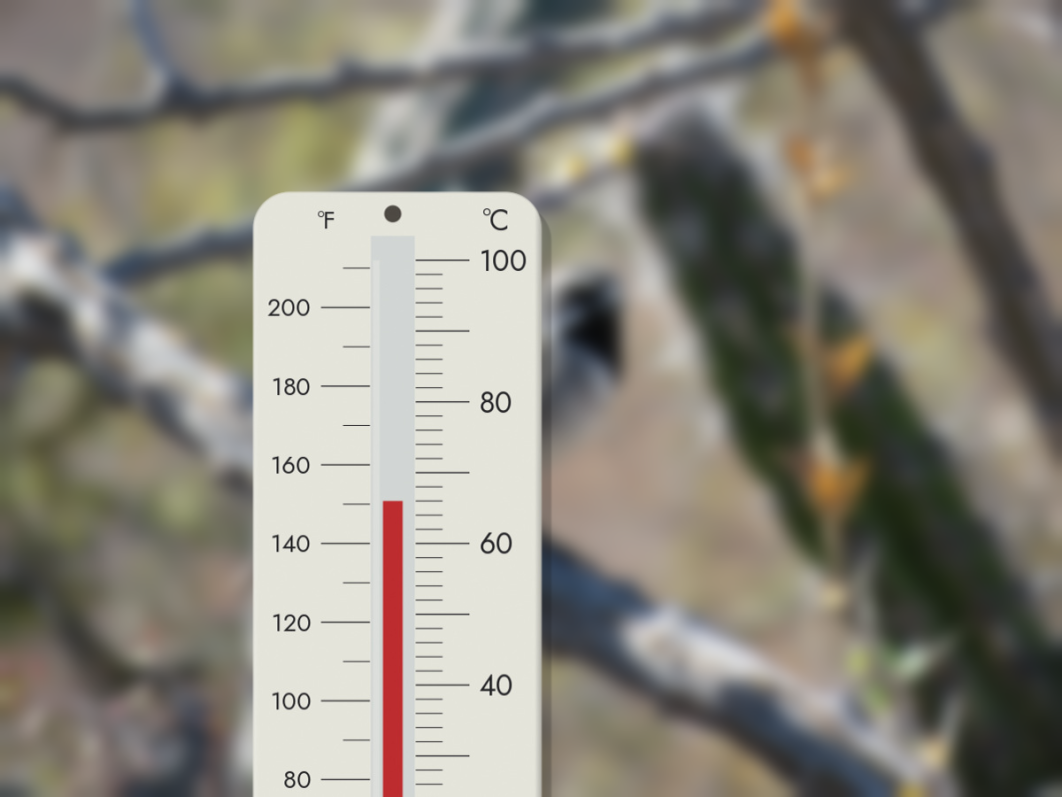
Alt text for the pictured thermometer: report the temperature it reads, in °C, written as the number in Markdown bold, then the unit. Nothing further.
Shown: **66** °C
